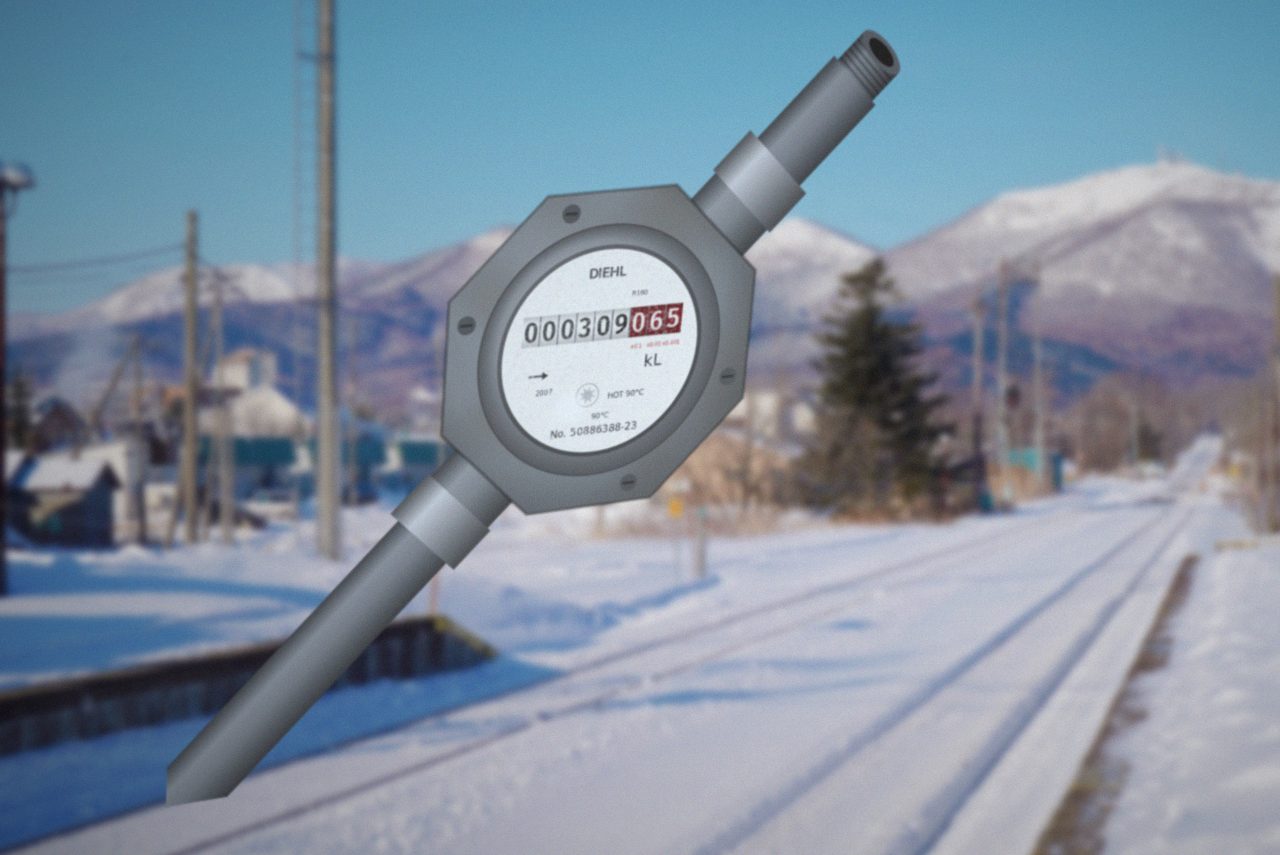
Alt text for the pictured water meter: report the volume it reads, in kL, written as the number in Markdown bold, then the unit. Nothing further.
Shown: **309.065** kL
